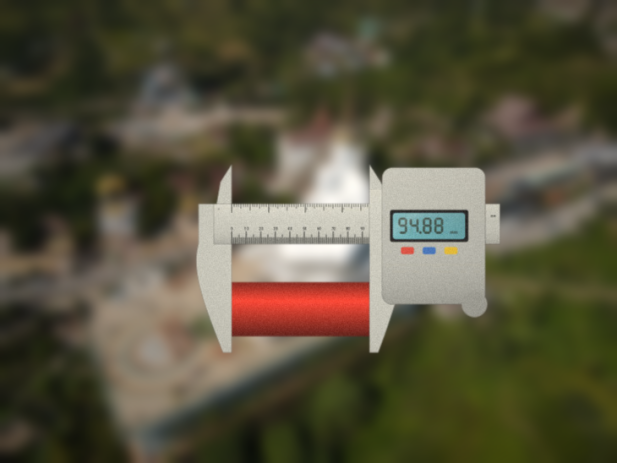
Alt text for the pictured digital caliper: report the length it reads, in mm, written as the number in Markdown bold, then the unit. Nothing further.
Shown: **94.88** mm
